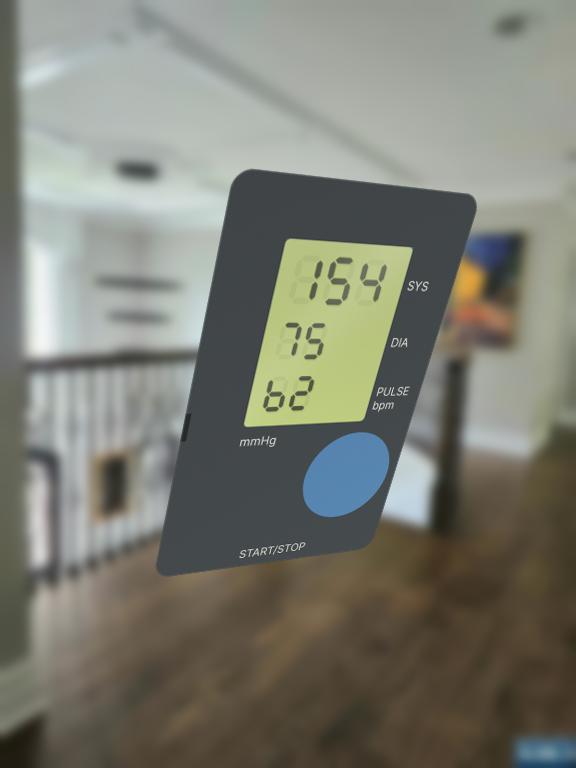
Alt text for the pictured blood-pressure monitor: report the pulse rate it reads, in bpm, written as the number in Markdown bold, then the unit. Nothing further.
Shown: **62** bpm
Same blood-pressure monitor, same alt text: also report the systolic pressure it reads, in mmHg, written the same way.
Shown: **154** mmHg
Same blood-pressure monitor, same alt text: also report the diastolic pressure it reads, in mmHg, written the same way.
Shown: **75** mmHg
